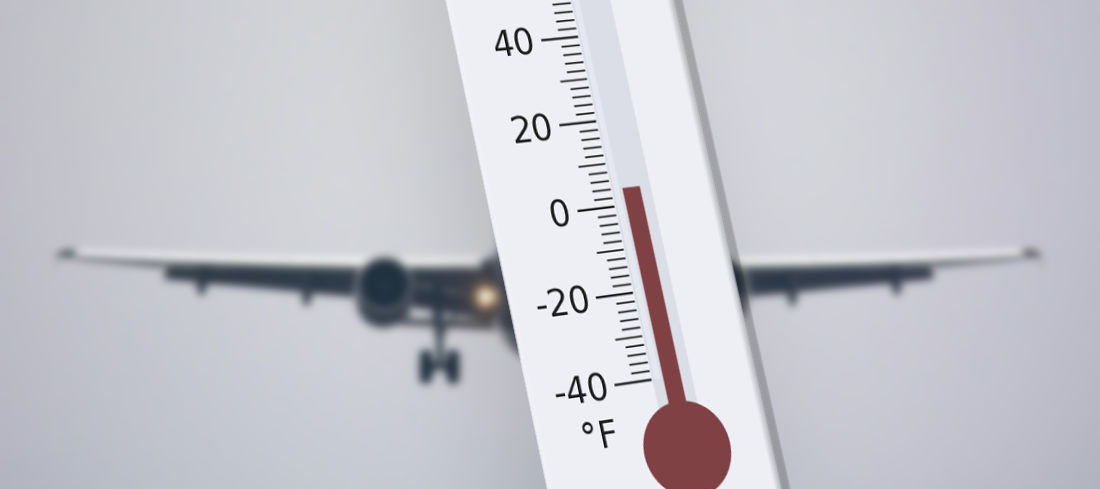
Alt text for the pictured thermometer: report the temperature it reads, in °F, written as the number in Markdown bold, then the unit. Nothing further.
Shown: **4** °F
